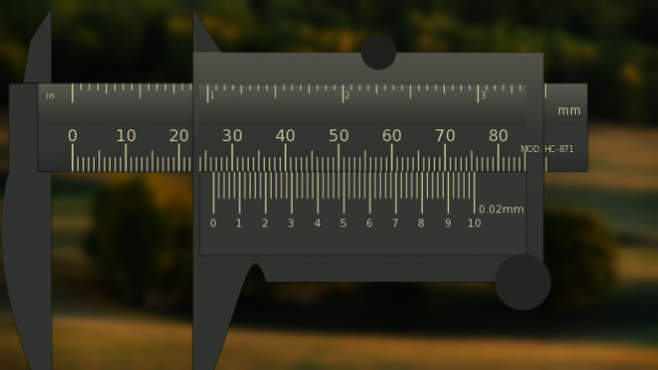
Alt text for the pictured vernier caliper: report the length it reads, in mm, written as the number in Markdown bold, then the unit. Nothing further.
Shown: **26.5** mm
